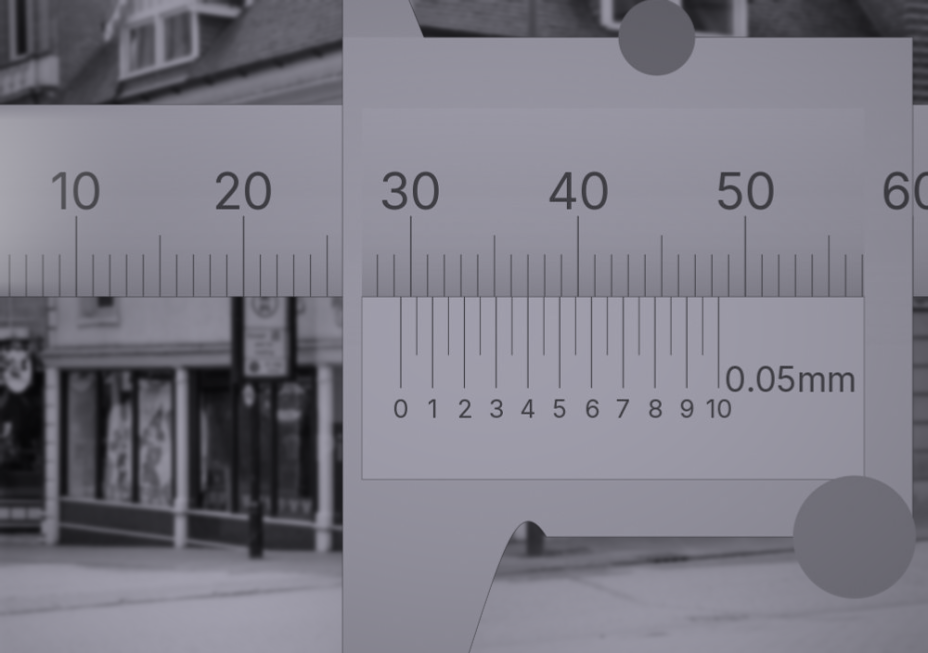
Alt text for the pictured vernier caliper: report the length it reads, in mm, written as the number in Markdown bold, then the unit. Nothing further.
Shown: **29.4** mm
